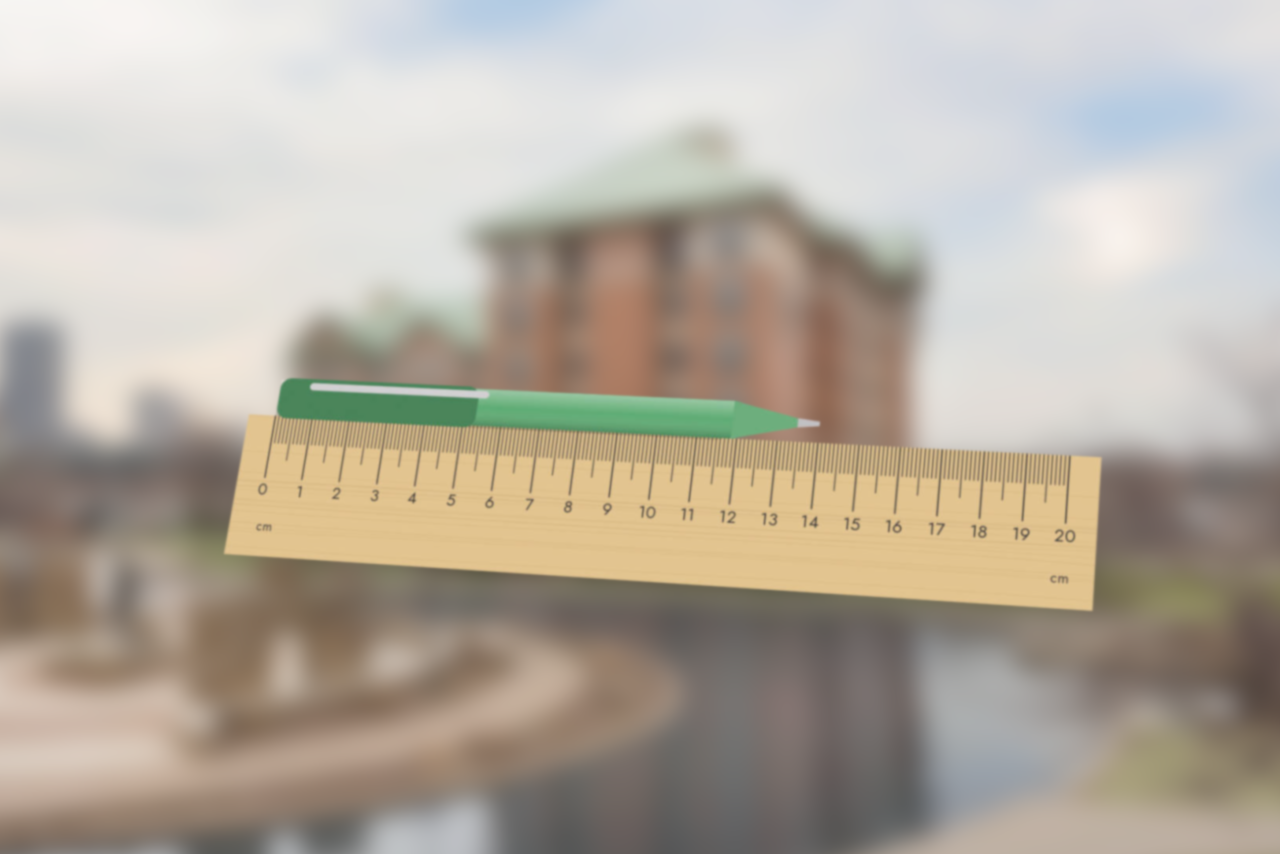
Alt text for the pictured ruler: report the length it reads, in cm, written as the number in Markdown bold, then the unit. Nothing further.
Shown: **14** cm
